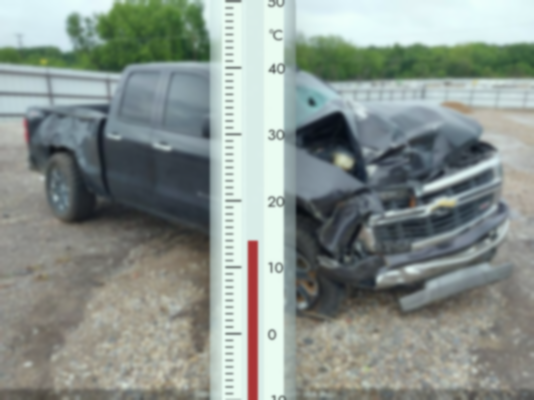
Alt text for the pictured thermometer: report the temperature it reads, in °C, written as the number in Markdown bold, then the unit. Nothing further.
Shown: **14** °C
